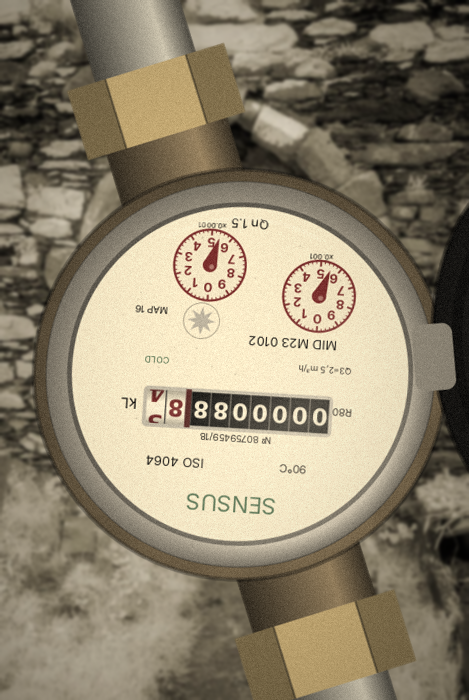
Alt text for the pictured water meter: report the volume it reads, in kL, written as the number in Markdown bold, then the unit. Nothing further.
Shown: **88.8355** kL
